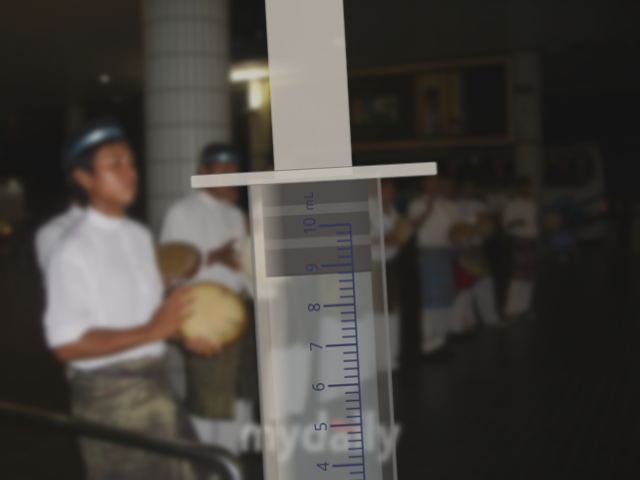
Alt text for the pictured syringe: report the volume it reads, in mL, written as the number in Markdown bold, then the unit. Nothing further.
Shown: **8.8** mL
